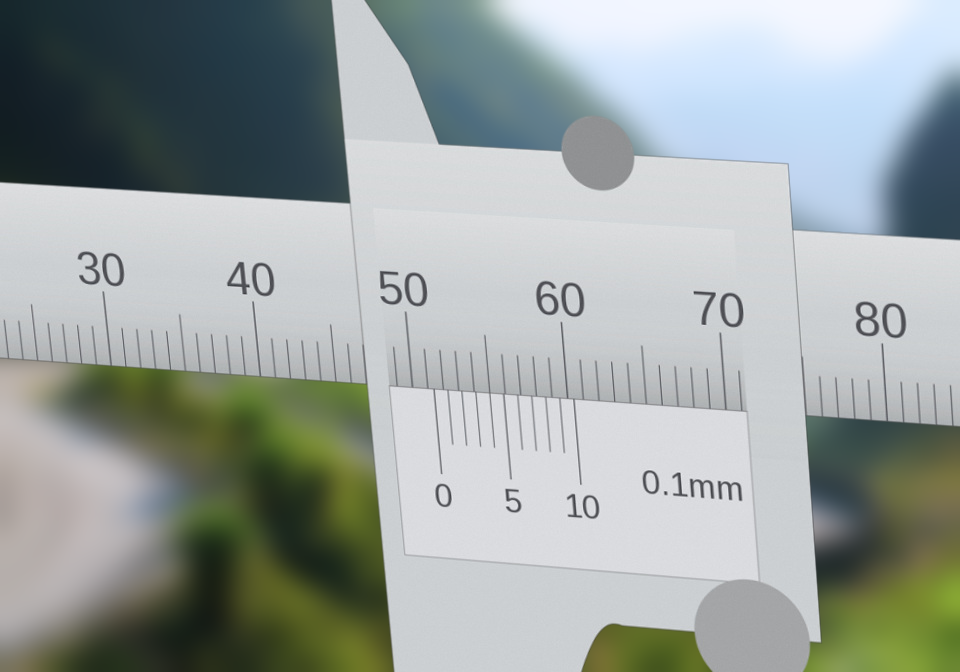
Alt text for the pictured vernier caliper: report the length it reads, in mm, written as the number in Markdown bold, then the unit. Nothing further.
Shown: **51.4** mm
